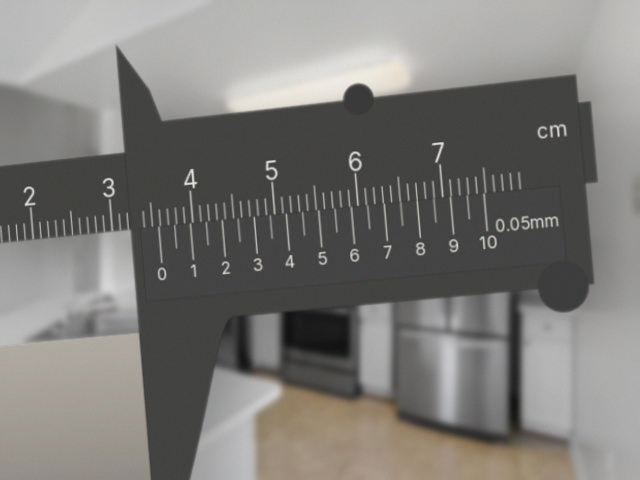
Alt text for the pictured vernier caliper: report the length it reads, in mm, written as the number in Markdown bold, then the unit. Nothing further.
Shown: **35.8** mm
